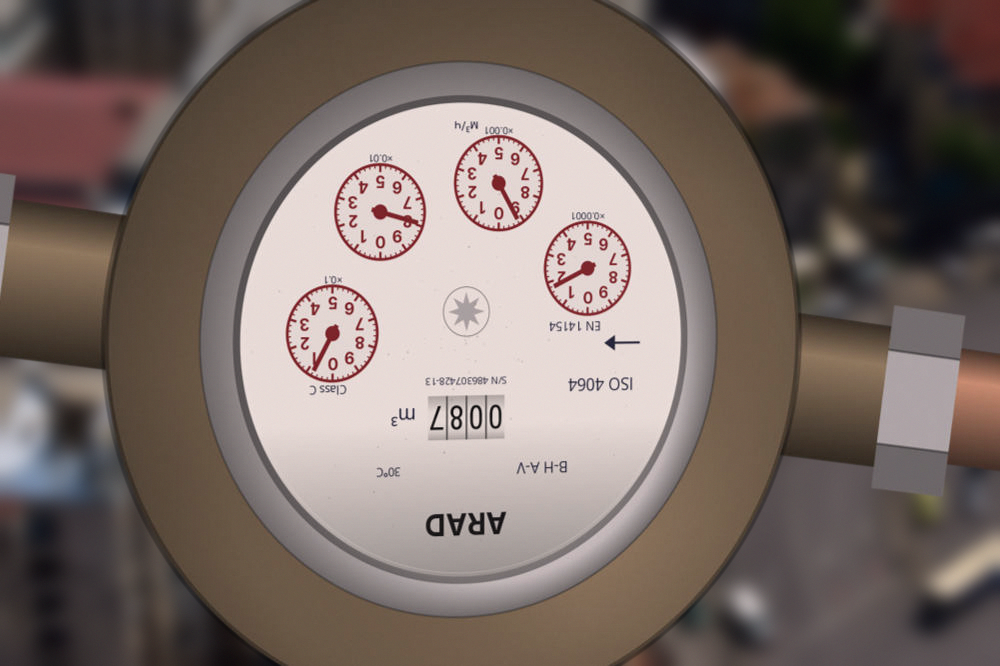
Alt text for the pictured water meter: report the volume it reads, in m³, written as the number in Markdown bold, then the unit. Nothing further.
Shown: **87.0791** m³
